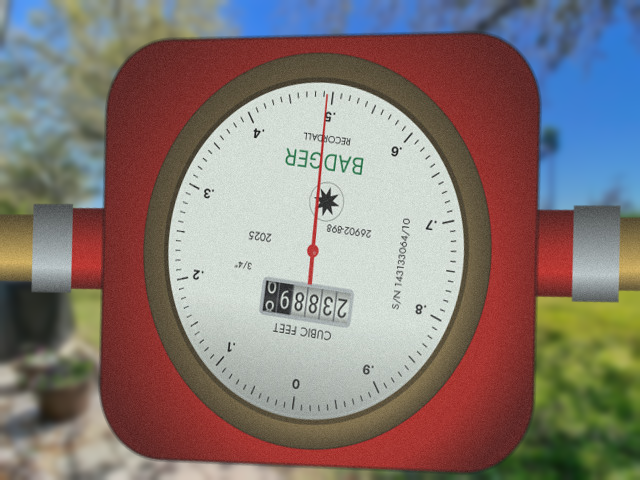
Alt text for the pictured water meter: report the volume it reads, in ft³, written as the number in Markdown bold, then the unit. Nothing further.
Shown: **238898.49** ft³
